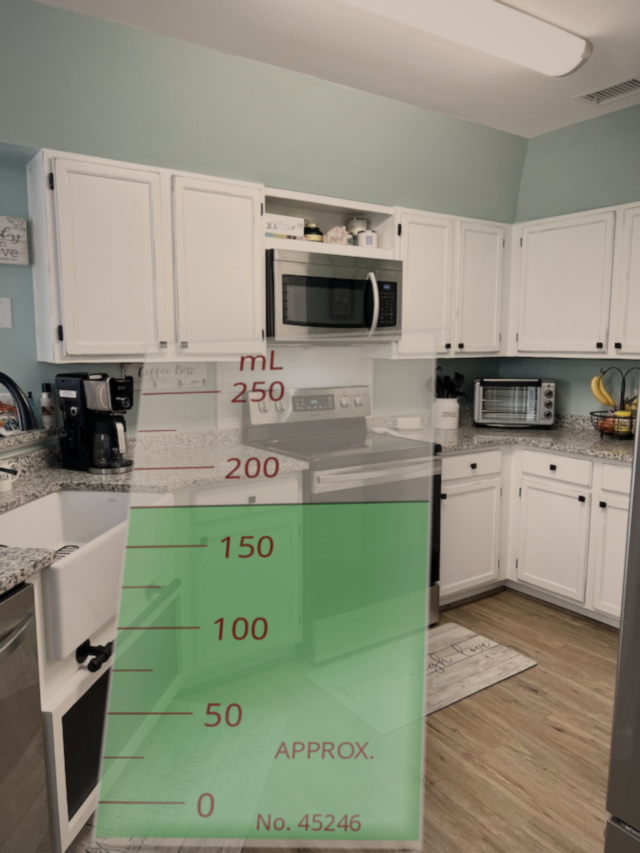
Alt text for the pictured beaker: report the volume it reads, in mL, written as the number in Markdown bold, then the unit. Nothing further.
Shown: **175** mL
